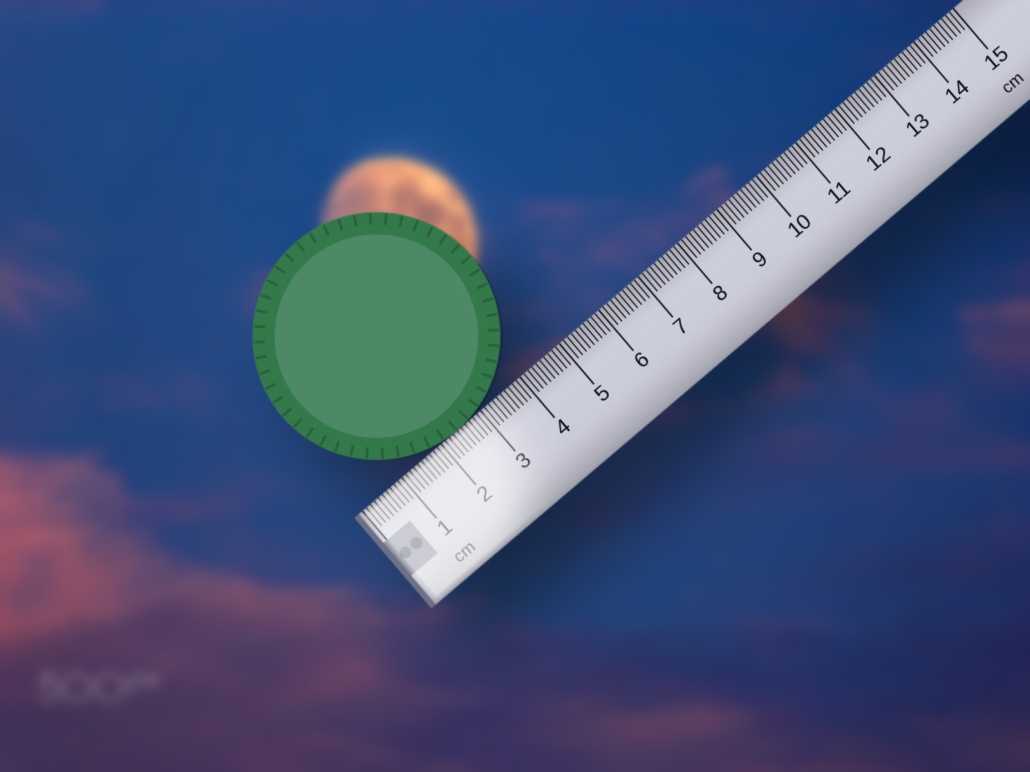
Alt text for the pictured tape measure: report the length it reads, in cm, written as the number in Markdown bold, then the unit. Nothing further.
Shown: **4.8** cm
